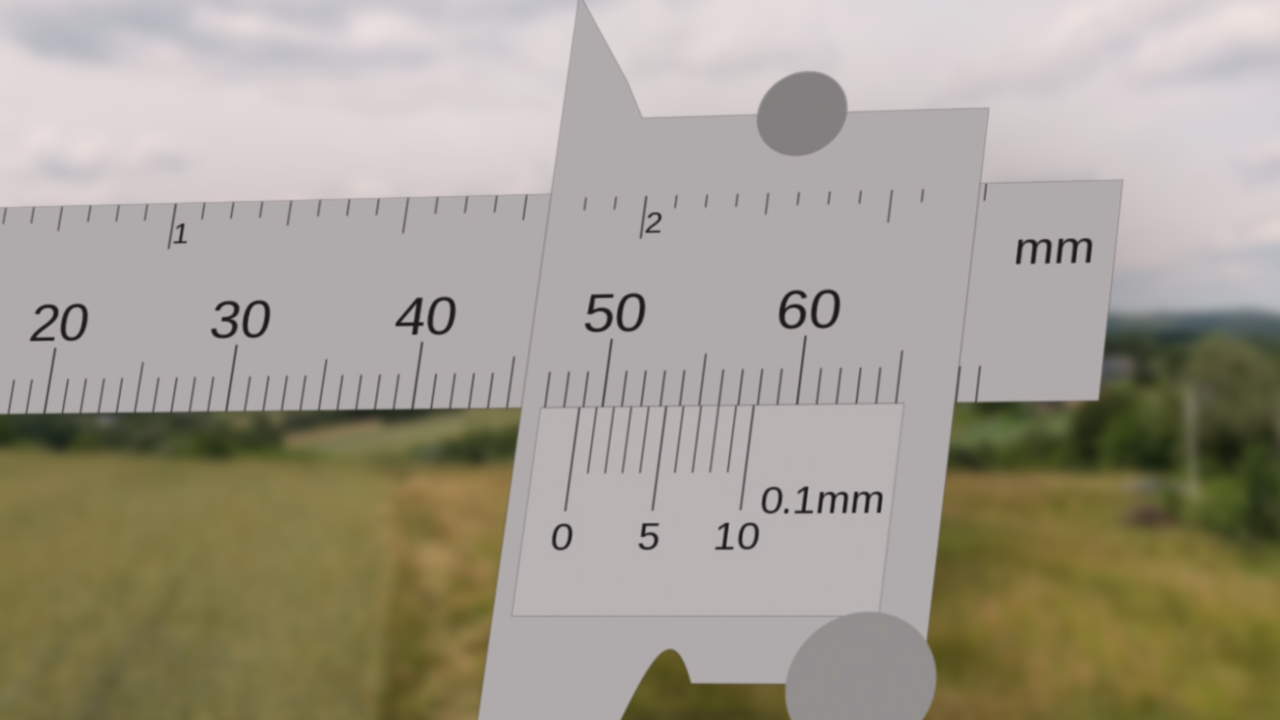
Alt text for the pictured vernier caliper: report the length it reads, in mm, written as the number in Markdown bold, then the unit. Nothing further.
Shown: **48.8** mm
